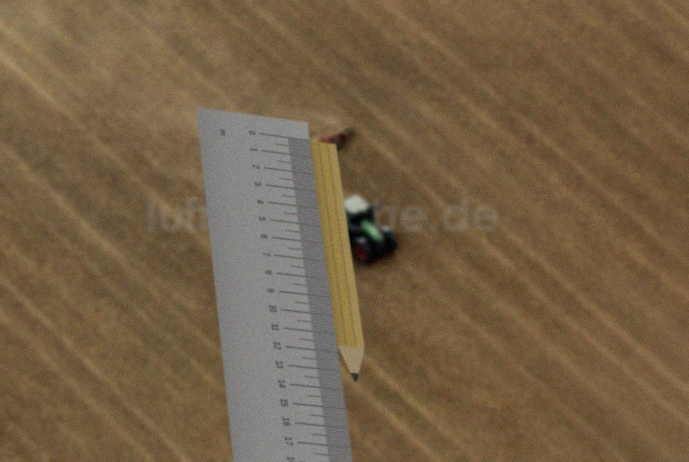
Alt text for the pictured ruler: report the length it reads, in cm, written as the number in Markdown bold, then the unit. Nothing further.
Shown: **13.5** cm
